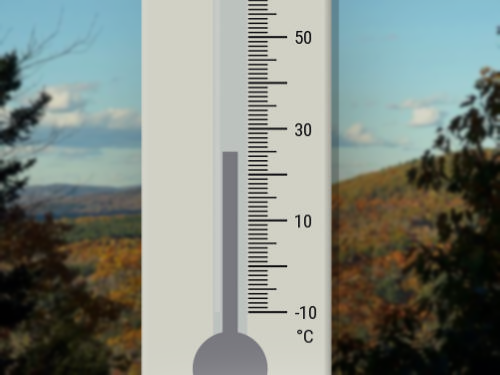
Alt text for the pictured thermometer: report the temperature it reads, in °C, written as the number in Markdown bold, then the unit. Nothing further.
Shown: **25** °C
